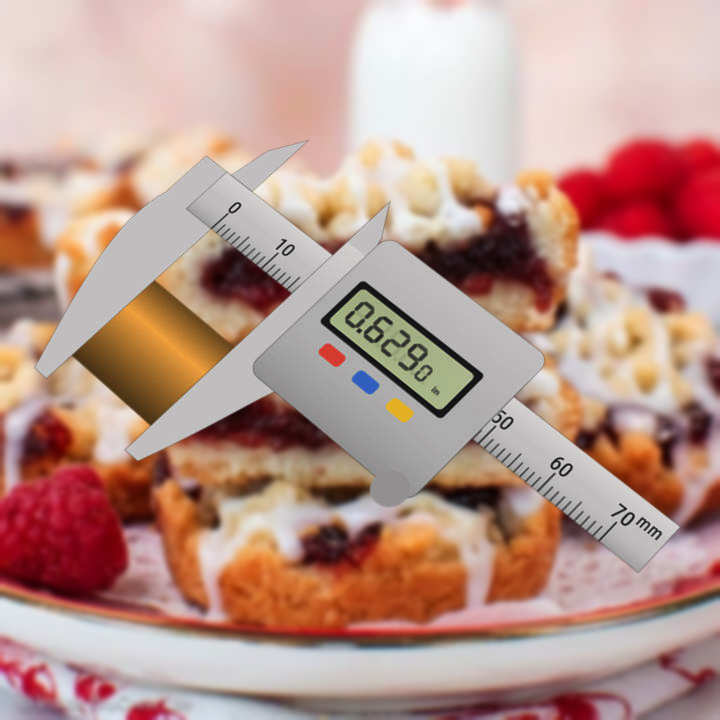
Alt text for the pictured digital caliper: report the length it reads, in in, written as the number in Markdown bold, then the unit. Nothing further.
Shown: **0.6290** in
